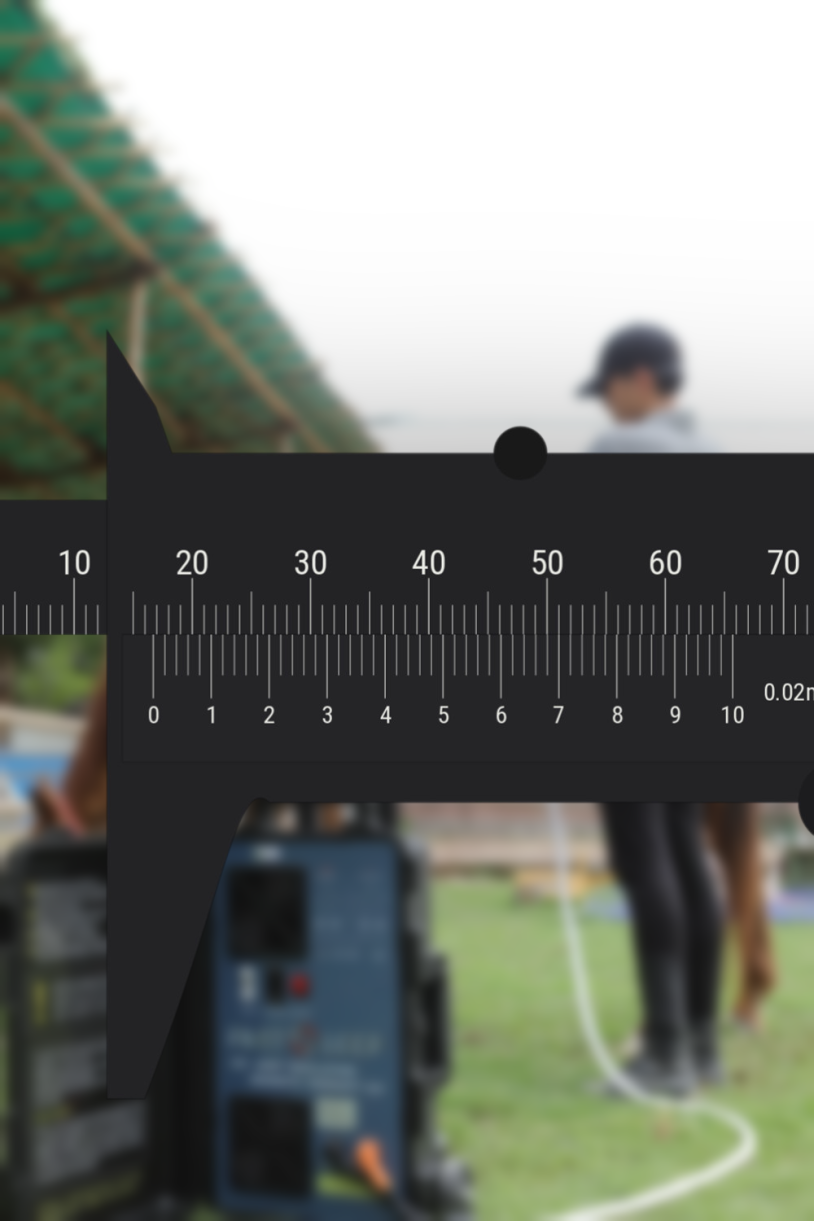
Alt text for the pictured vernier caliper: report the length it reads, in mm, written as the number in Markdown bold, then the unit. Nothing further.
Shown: **16.7** mm
